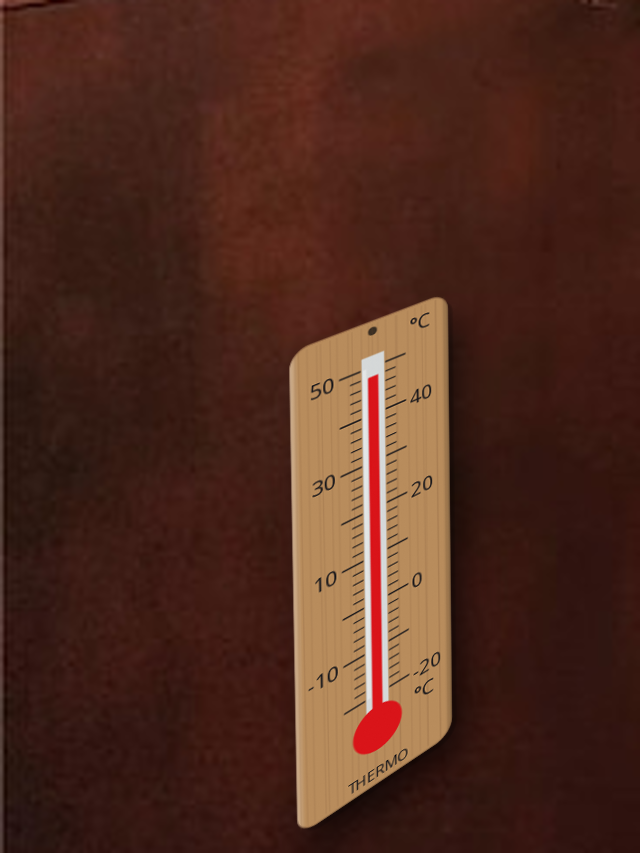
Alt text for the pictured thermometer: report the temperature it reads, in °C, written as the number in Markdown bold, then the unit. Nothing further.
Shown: **48** °C
